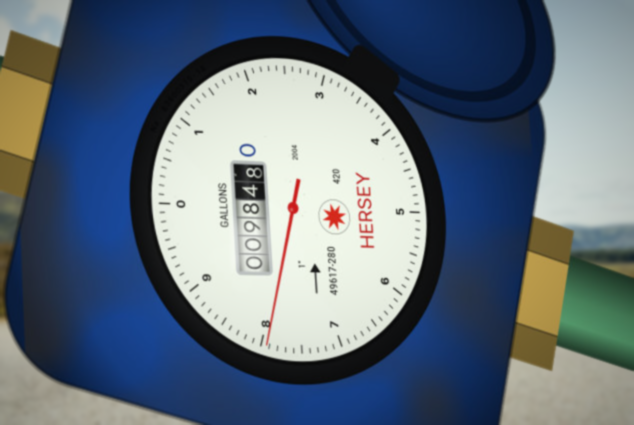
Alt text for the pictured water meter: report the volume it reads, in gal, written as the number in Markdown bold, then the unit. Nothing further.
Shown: **98477.9** gal
